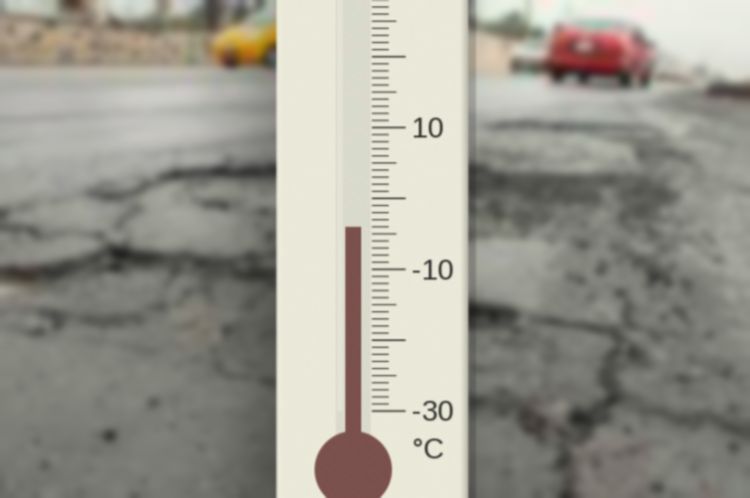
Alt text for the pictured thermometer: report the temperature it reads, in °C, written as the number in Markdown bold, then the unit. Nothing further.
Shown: **-4** °C
